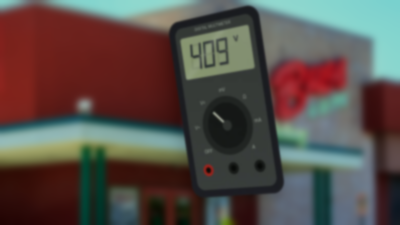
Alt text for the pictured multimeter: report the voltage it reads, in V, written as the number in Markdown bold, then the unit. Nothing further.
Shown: **409** V
